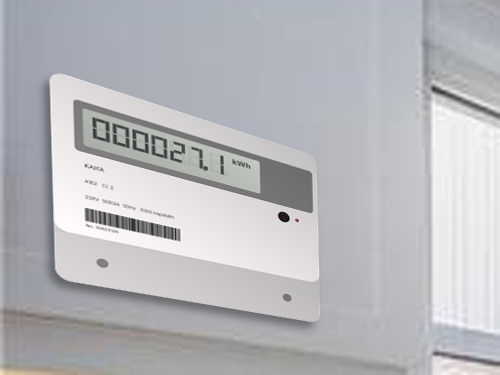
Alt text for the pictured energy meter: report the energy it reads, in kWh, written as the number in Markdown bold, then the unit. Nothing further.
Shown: **27.1** kWh
